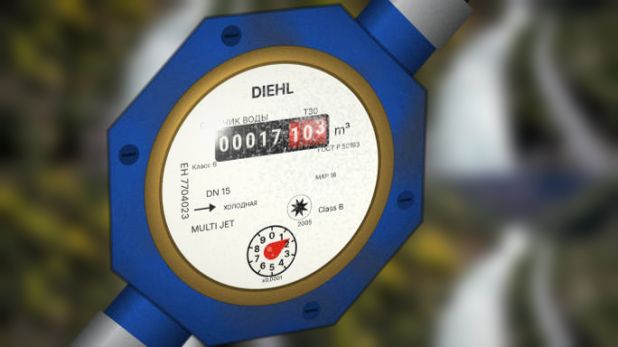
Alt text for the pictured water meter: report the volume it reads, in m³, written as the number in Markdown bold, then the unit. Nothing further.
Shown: **17.1031** m³
